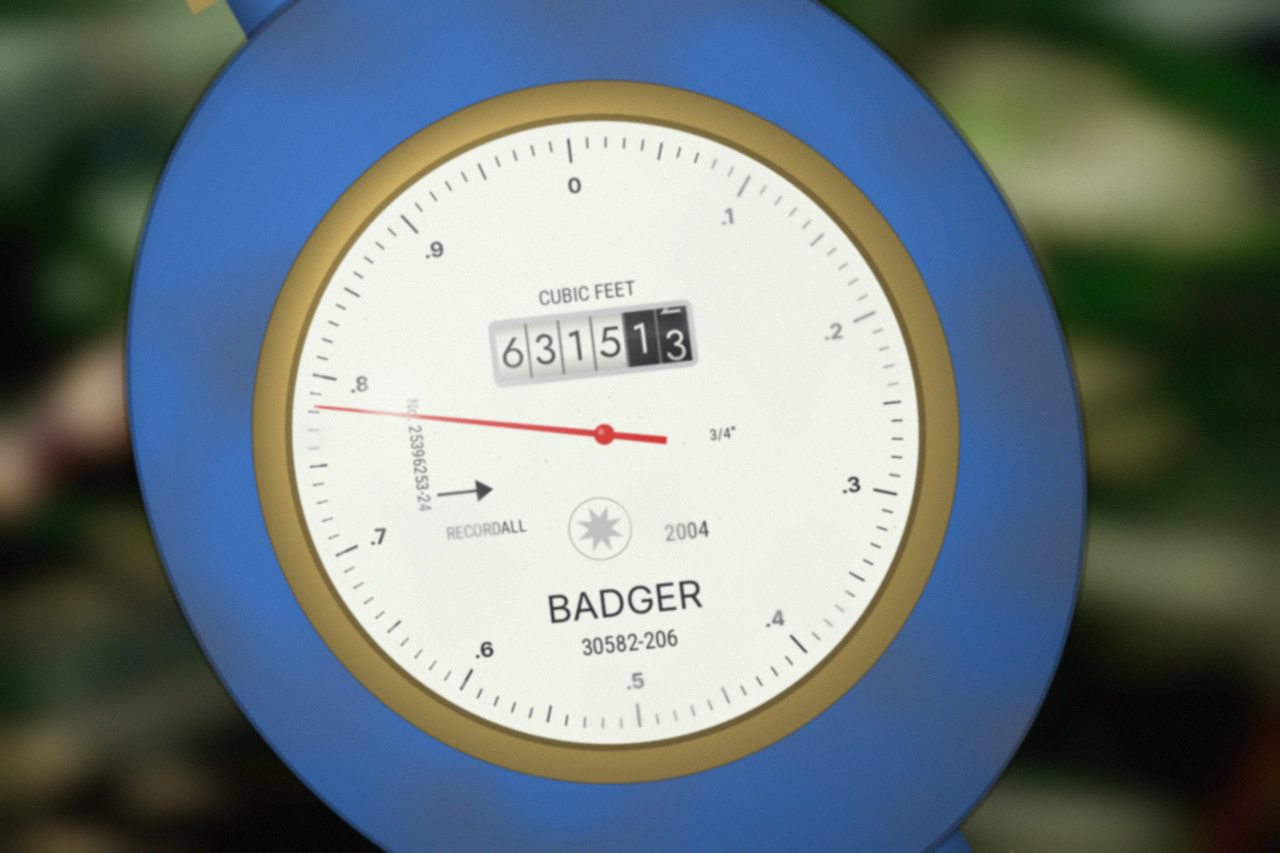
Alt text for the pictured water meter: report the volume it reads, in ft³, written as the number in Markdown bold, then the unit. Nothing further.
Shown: **631512.78** ft³
